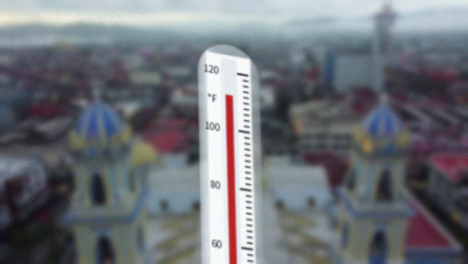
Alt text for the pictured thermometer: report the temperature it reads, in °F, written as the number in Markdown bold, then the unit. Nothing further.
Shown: **112** °F
